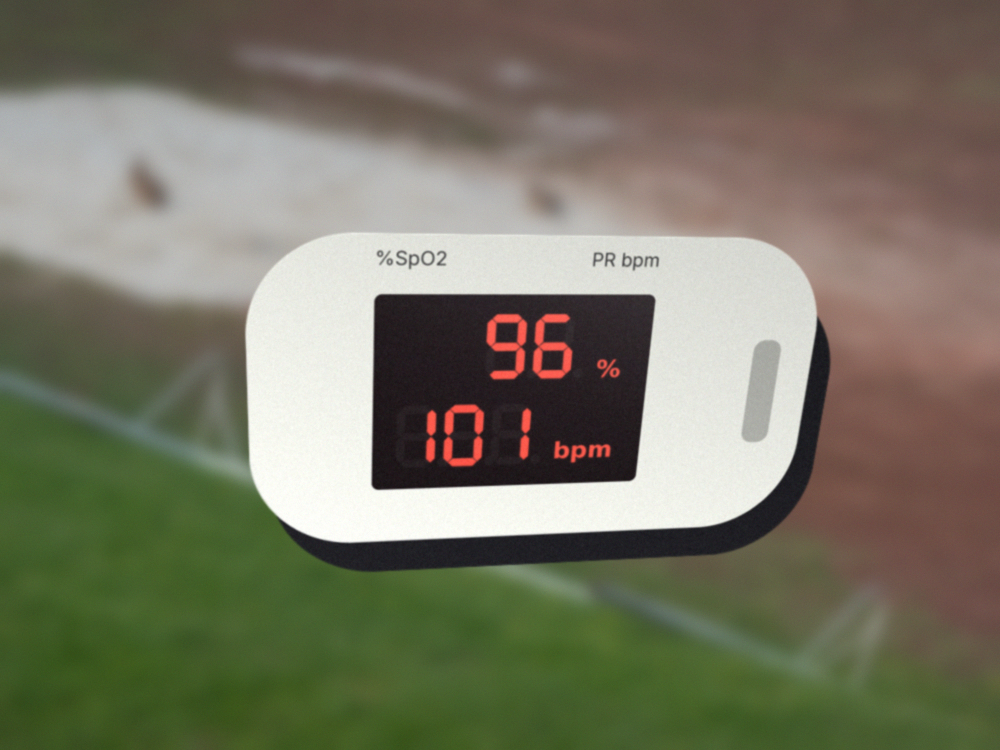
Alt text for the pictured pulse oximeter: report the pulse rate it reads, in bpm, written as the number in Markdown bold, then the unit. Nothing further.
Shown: **101** bpm
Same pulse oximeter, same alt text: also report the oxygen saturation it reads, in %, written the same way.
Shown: **96** %
